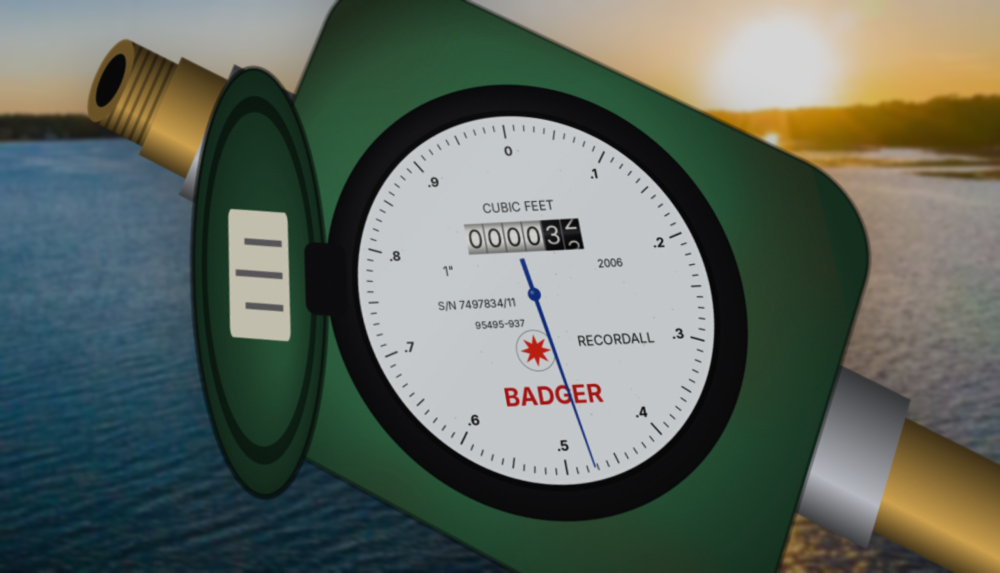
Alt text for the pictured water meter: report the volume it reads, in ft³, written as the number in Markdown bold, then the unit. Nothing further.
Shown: **32.47** ft³
